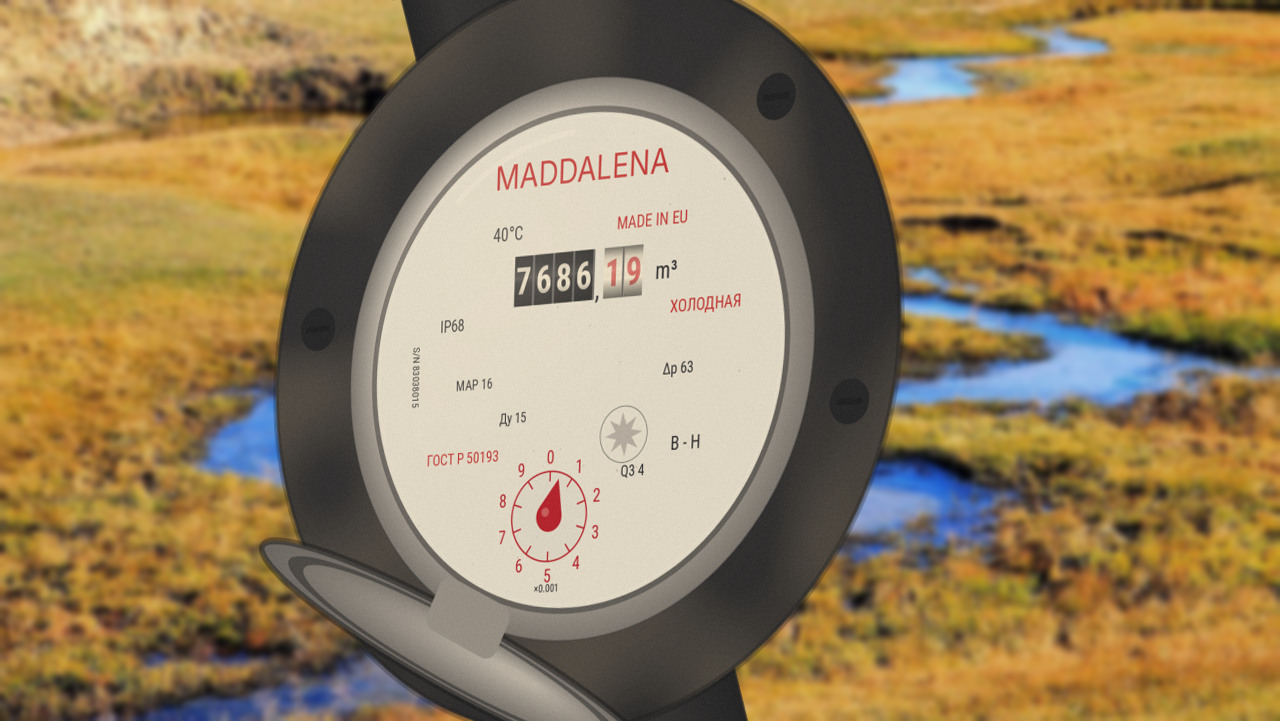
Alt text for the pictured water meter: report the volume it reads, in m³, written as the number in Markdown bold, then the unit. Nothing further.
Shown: **7686.190** m³
